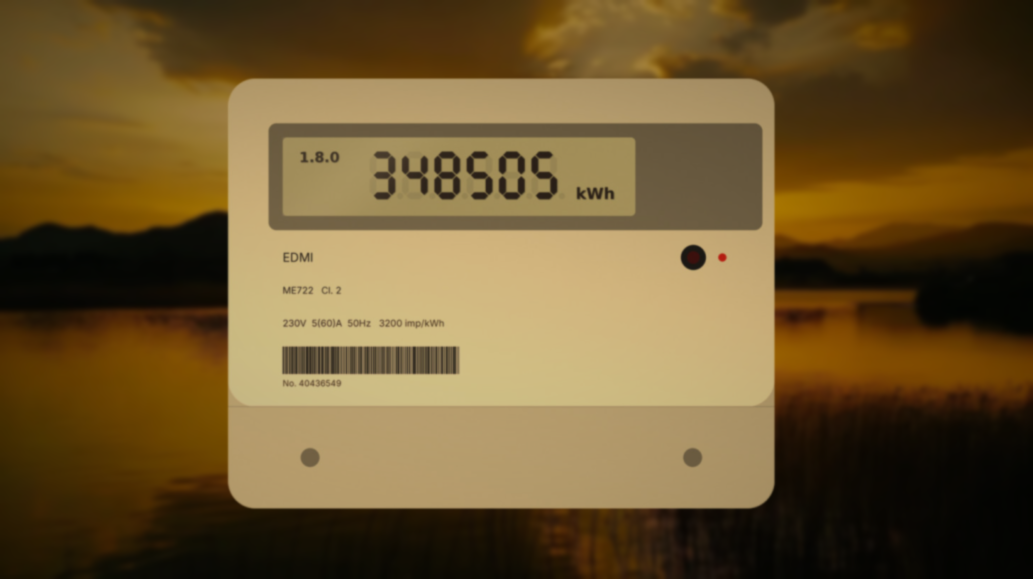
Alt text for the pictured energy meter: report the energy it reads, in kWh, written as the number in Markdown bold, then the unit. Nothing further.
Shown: **348505** kWh
